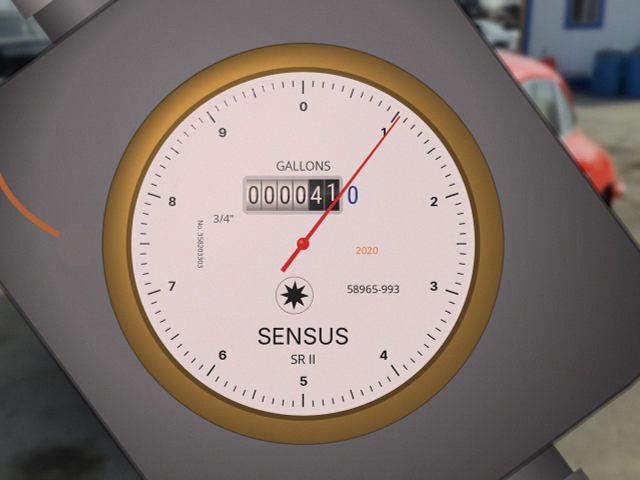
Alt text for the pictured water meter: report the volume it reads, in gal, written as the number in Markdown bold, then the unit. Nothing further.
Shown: **411.0** gal
